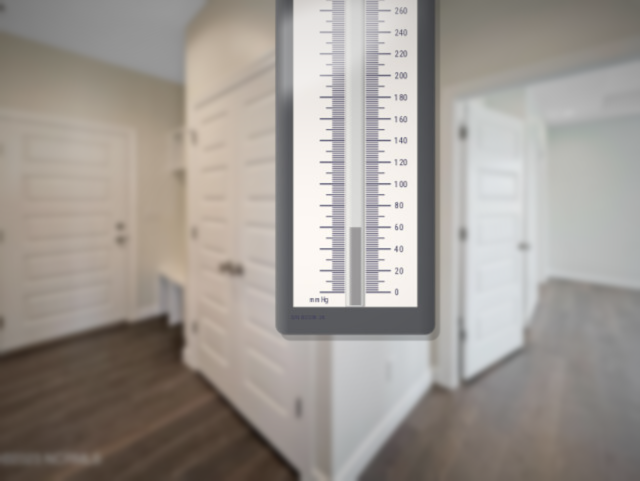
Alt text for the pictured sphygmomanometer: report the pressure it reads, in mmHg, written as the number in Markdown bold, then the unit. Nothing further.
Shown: **60** mmHg
